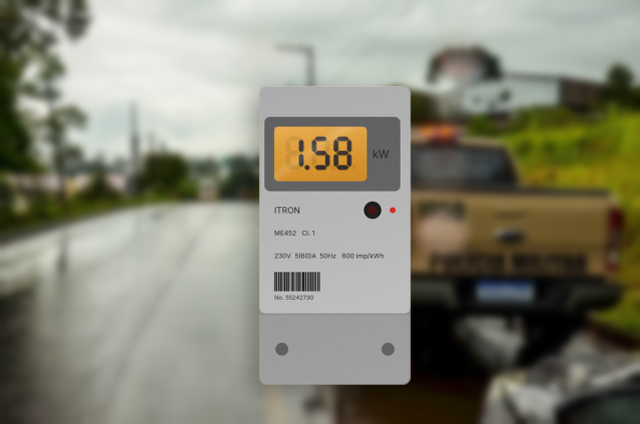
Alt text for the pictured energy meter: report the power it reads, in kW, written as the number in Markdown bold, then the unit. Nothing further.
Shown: **1.58** kW
